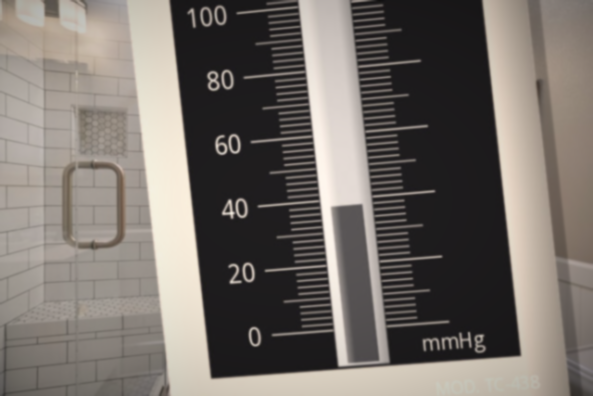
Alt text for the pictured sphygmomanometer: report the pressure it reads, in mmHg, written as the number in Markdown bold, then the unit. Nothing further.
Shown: **38** mmHg
